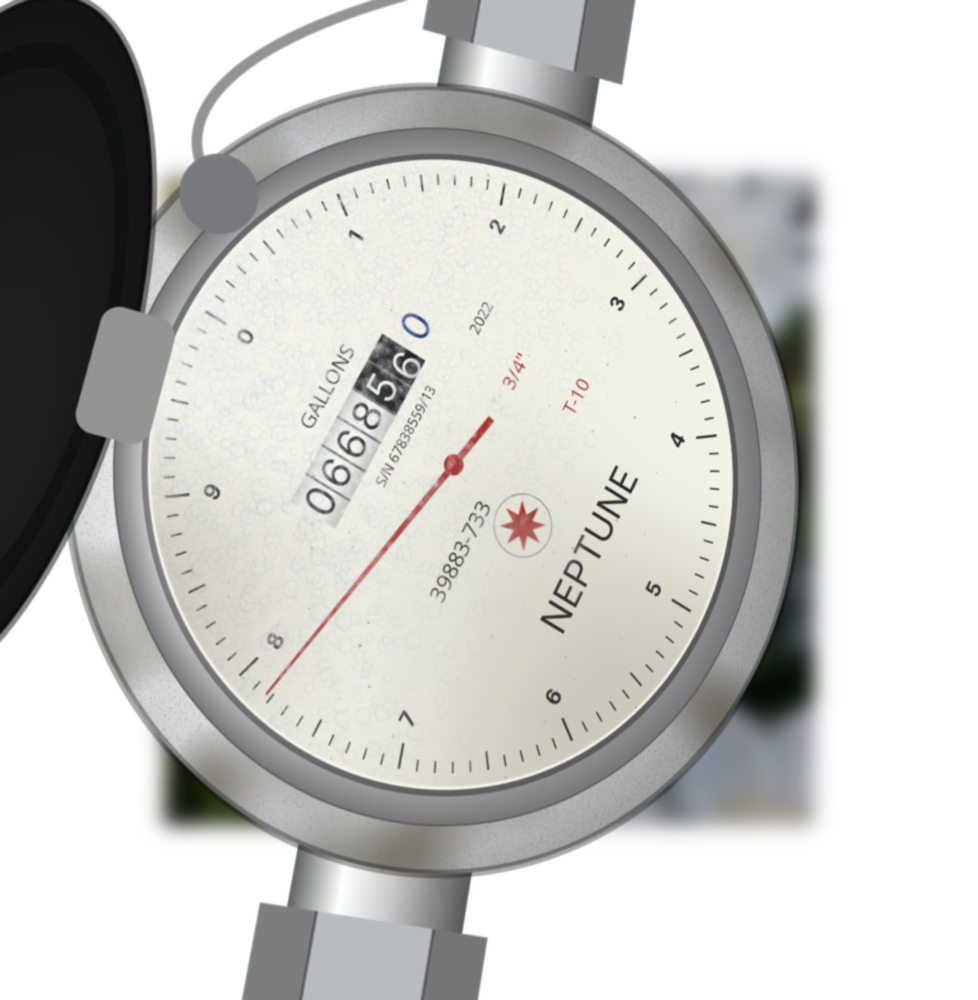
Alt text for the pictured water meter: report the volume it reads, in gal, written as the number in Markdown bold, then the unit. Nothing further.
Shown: **668557.8** gal
